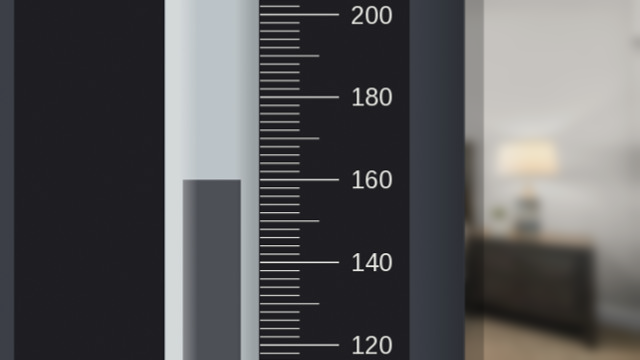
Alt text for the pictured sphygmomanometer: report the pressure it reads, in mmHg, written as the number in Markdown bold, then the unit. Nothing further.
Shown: **160** mmHg
